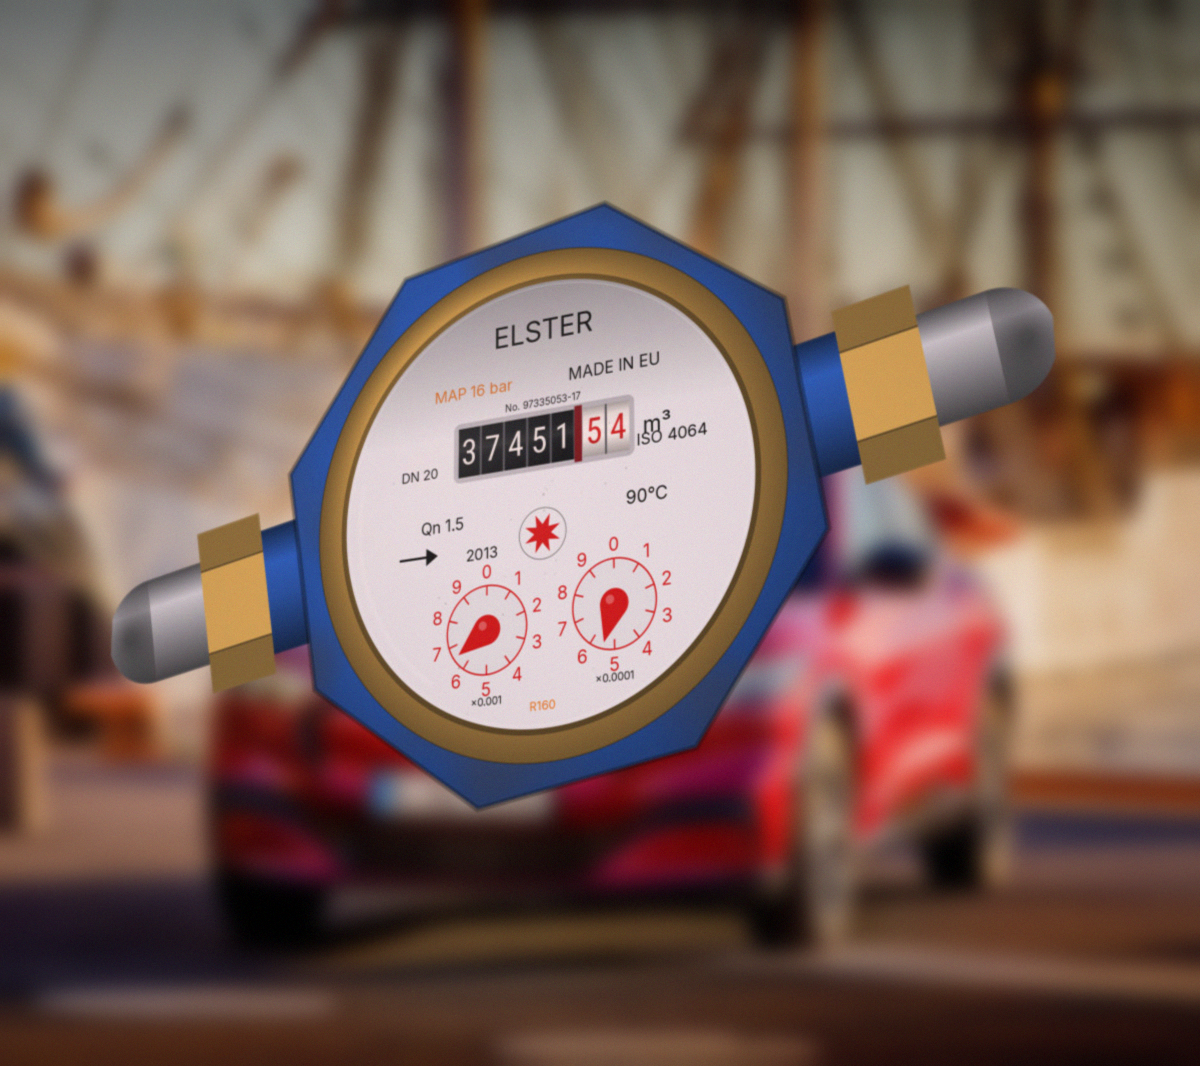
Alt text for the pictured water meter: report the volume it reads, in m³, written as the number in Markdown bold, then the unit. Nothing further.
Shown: **37451.5465** m³
